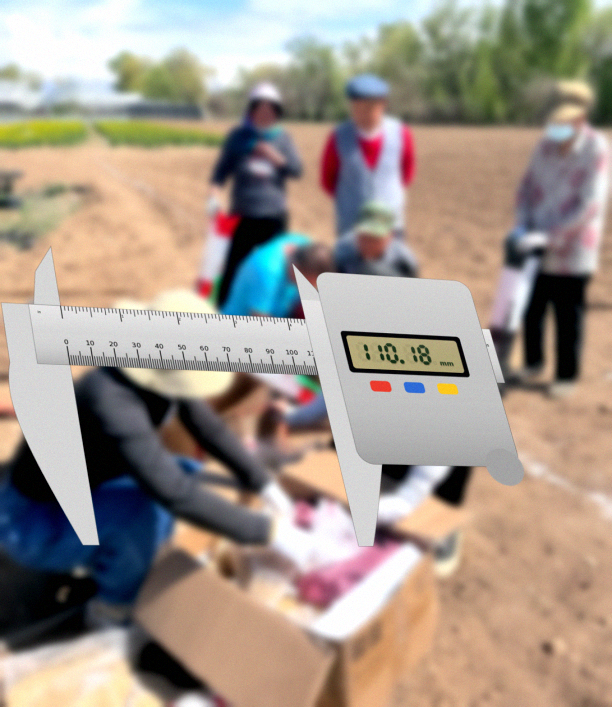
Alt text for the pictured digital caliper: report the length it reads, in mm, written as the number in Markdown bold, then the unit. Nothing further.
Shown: **110.18** mm
